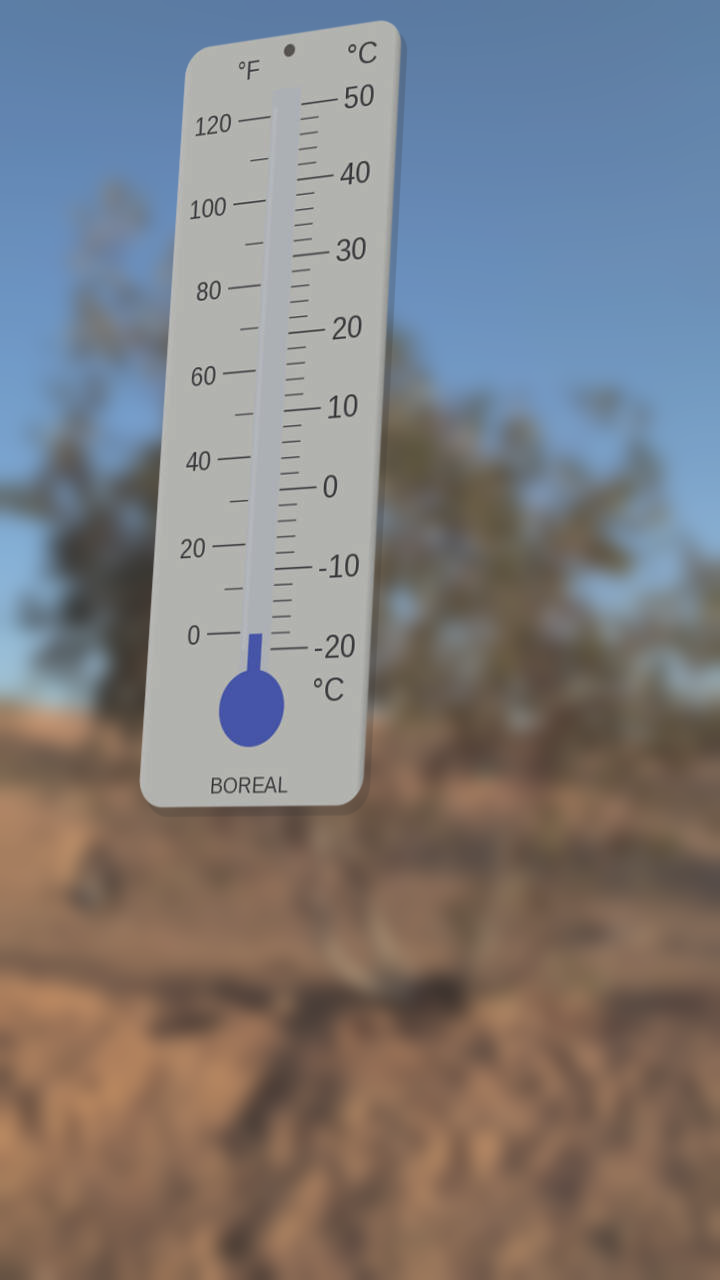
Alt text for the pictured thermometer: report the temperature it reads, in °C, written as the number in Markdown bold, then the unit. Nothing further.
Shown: **-18** °C
